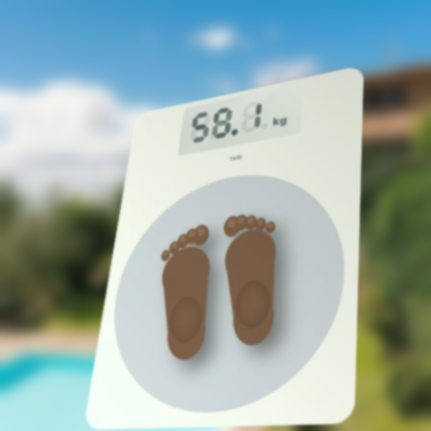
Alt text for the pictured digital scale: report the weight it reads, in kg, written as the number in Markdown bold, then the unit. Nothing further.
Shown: **58.1** kg
